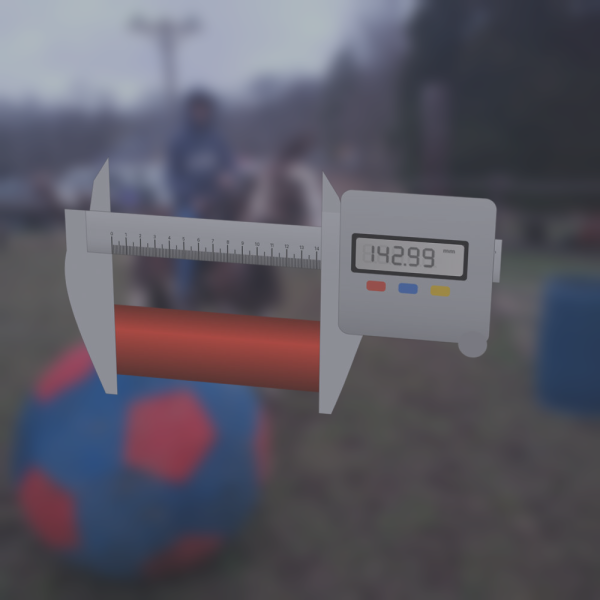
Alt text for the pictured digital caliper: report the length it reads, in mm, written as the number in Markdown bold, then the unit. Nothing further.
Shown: **142.99** mm
